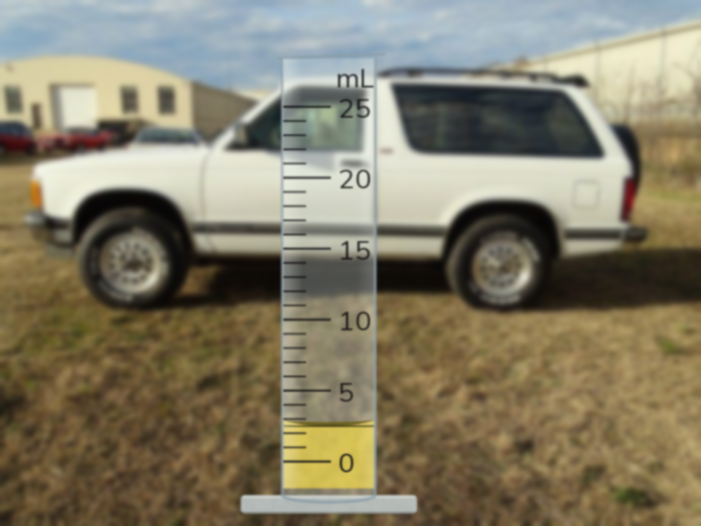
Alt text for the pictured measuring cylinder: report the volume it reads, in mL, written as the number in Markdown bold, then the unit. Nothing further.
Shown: **2.5** mL
